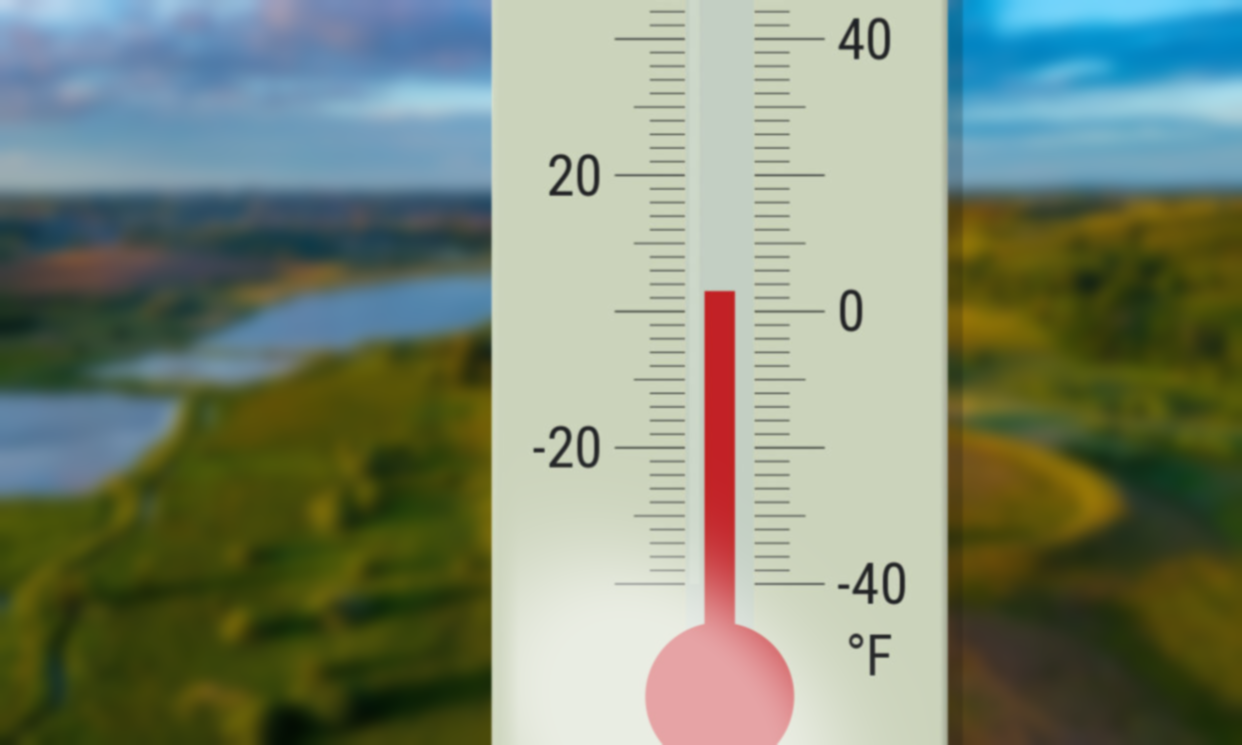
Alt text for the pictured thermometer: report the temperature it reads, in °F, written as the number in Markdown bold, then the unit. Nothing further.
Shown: **3** °F
